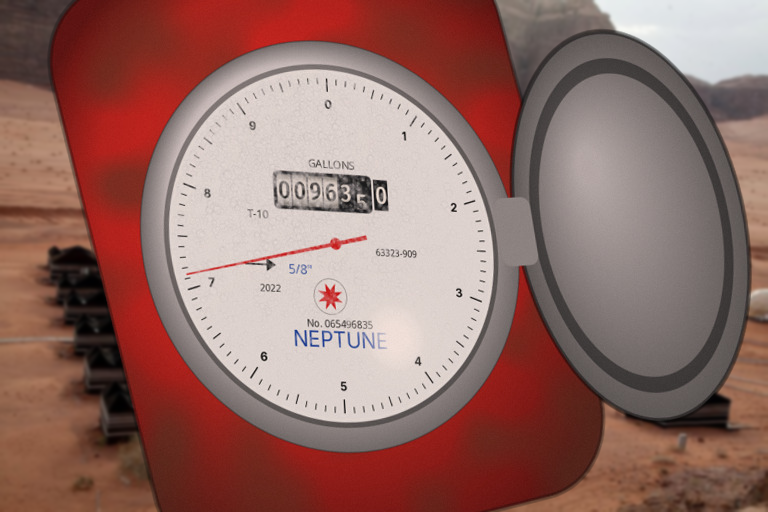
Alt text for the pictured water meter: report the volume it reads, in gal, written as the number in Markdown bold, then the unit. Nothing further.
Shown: **96347.1** gal
